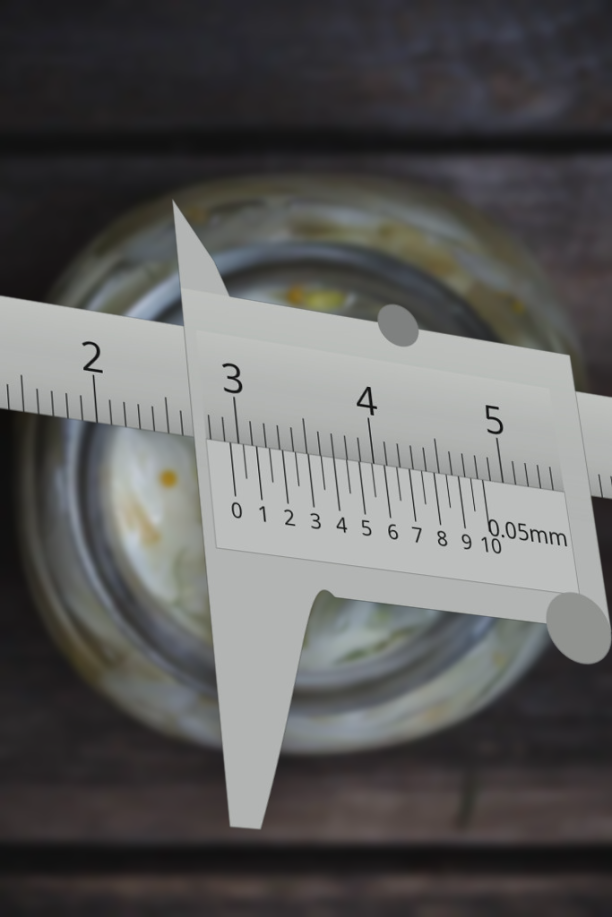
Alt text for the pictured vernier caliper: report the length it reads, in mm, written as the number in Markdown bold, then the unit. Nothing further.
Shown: **29.4** mm
